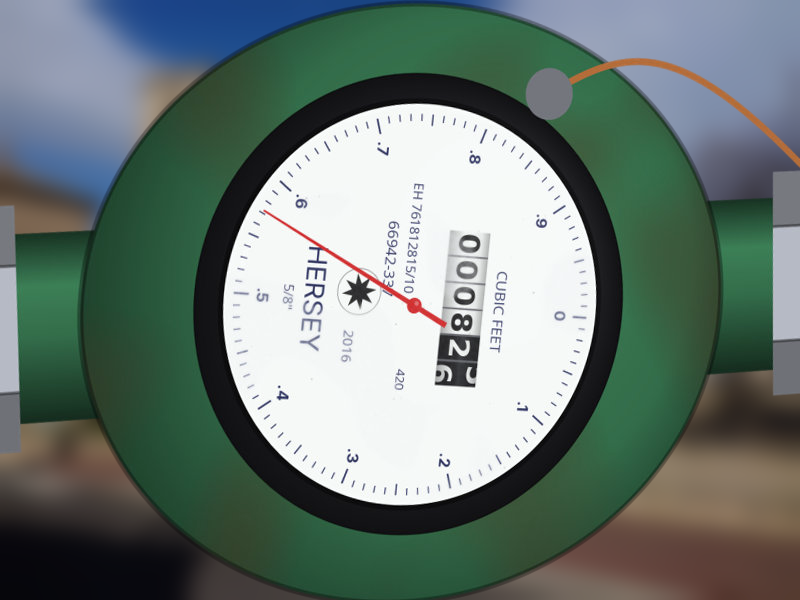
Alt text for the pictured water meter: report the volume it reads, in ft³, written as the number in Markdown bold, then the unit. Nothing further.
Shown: **825.57** ft³
